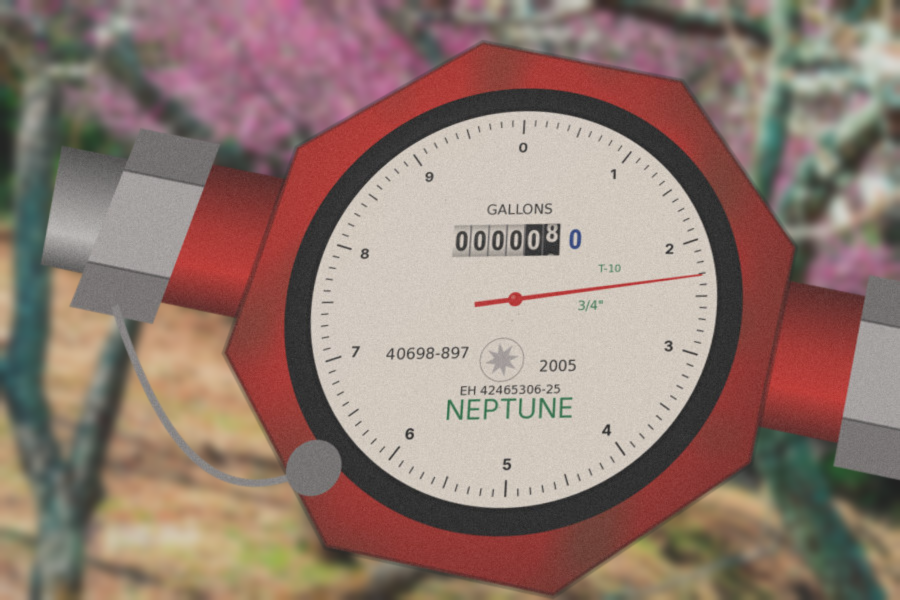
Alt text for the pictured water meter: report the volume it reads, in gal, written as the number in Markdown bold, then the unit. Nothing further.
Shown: **82.3** gal
